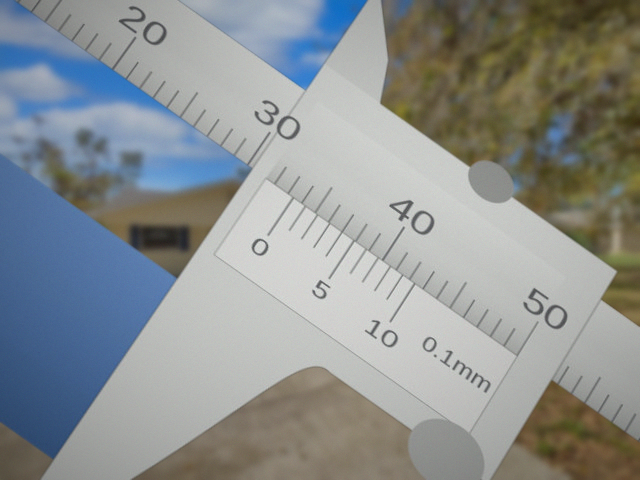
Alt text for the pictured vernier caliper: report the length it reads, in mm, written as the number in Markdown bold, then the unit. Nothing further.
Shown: **33.4** mm
